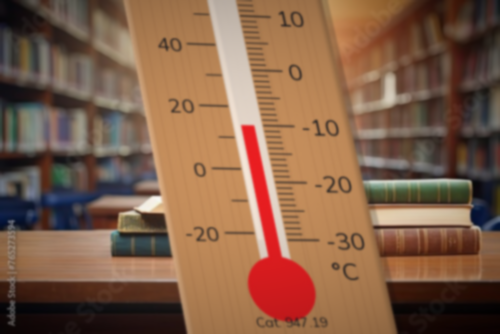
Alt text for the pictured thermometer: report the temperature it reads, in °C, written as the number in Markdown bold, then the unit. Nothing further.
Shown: **-10** °C
